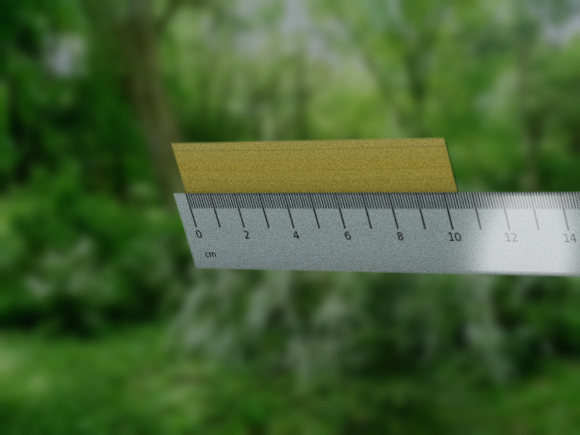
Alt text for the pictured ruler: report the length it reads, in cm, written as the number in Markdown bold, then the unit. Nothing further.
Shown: **10.5** cm
